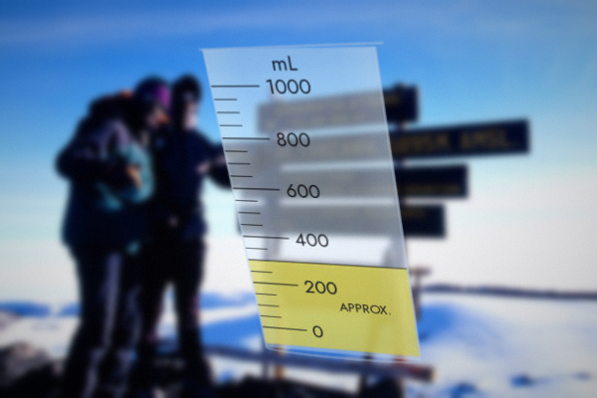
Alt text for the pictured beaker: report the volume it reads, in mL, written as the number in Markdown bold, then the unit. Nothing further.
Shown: **300** mL
